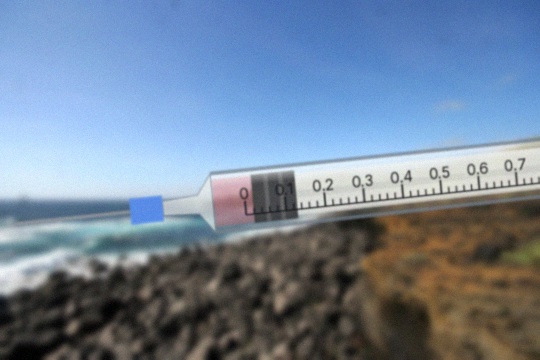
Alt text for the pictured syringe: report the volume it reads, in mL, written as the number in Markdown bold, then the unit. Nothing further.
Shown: **0.02** mL
